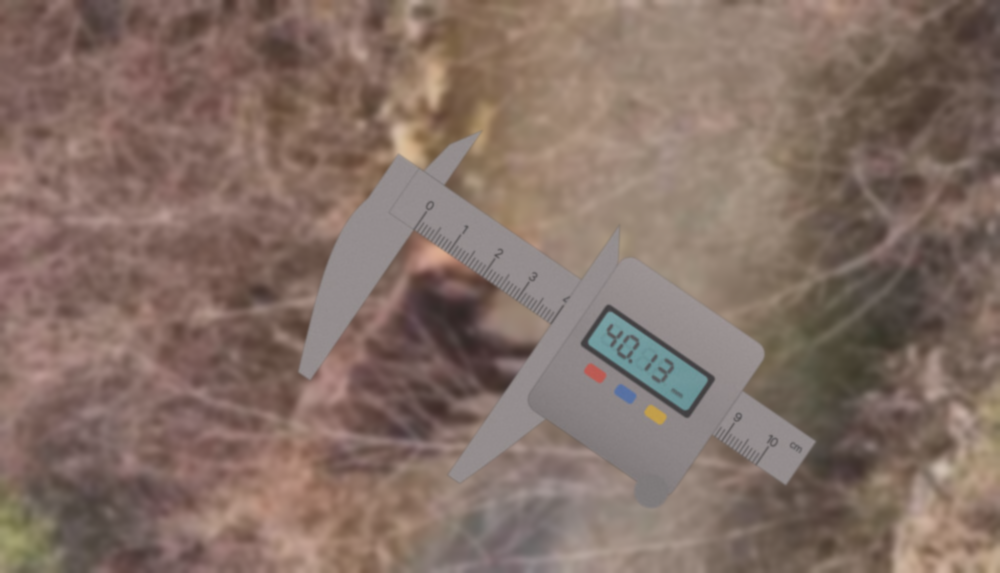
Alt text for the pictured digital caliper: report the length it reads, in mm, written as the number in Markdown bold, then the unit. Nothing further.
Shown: **40.13** mm
